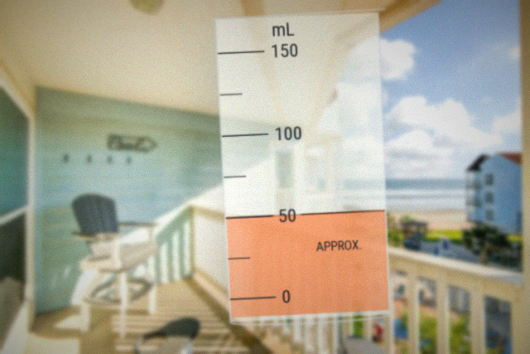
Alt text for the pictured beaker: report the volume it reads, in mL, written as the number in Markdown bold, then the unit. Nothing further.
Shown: **50** mL
